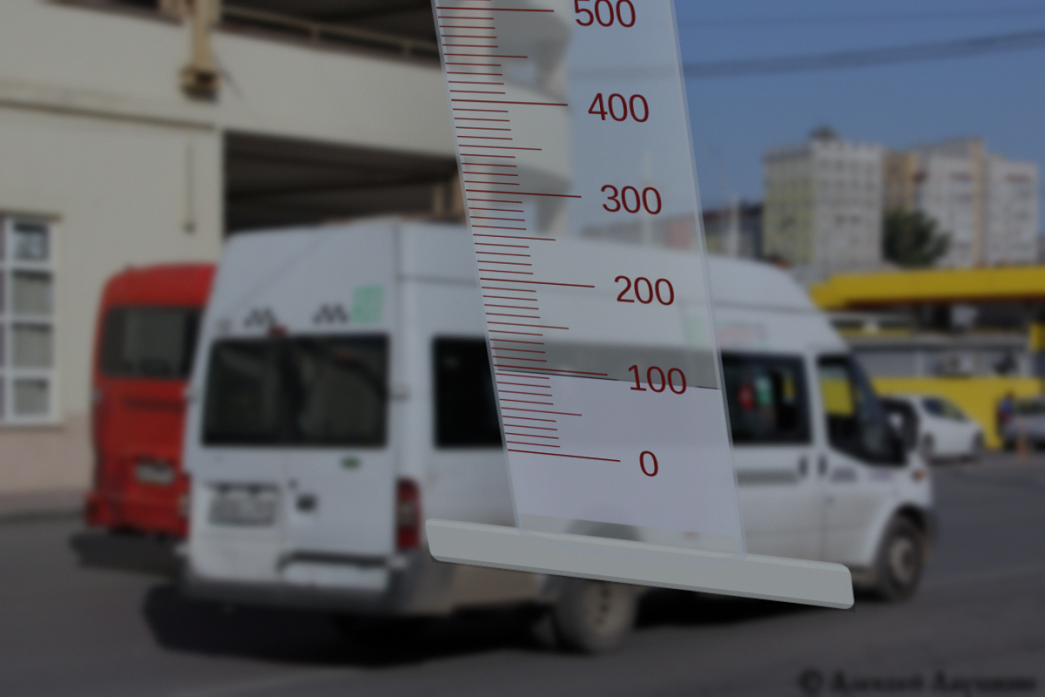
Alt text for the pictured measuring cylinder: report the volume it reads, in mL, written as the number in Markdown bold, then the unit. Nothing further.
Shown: **95** mL
